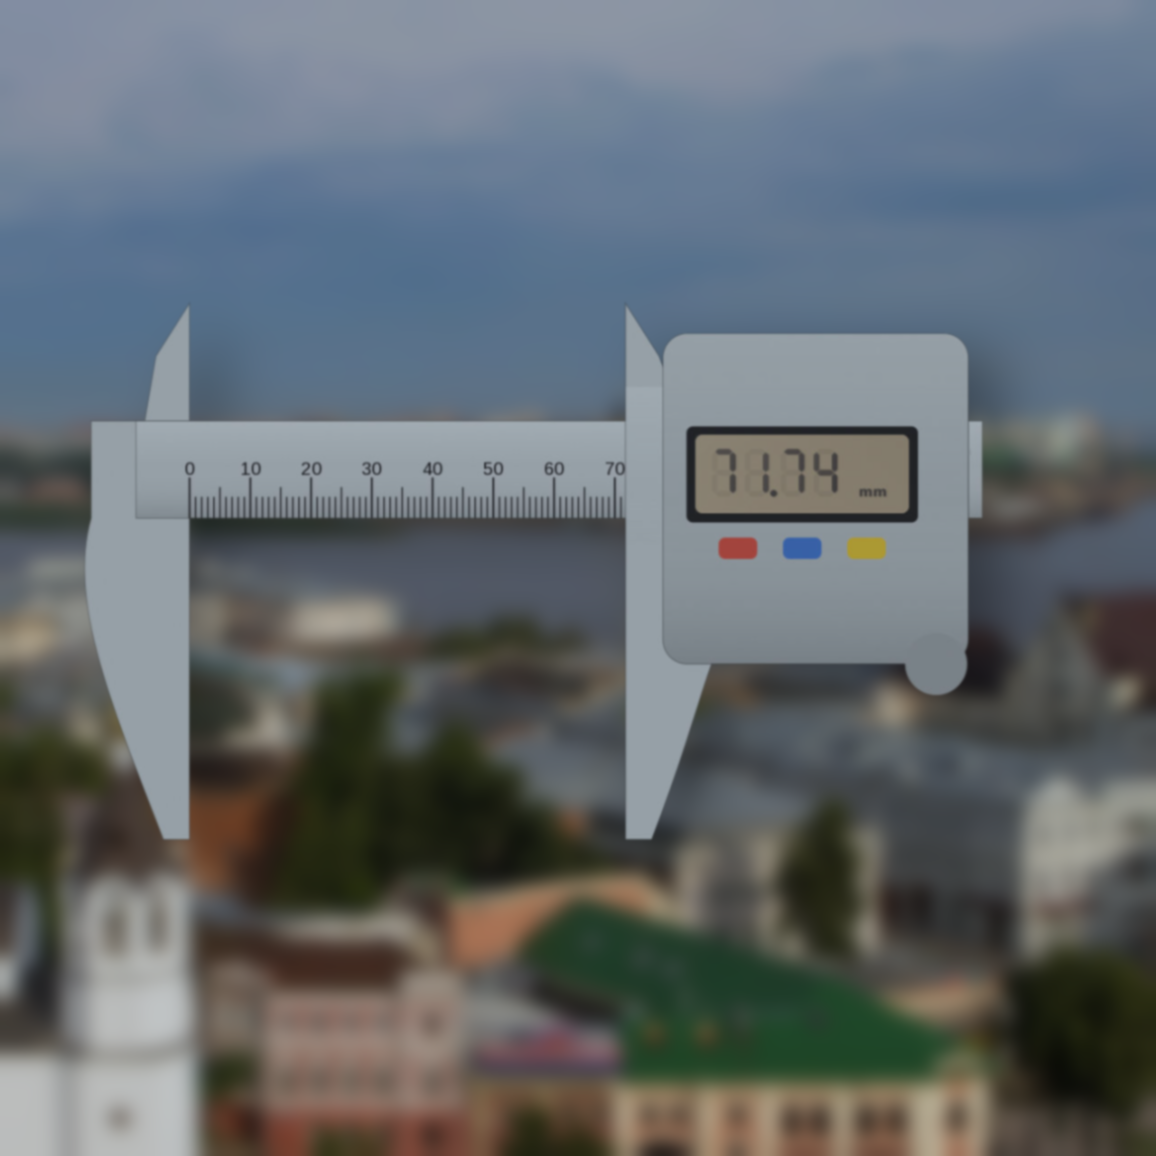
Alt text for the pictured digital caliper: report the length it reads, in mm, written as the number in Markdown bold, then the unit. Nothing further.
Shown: **71.74** mm
